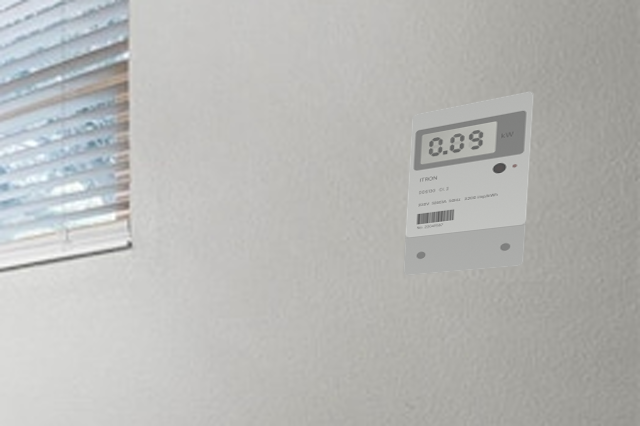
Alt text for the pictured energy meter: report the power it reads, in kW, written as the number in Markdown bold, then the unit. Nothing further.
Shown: **0.09** kW
